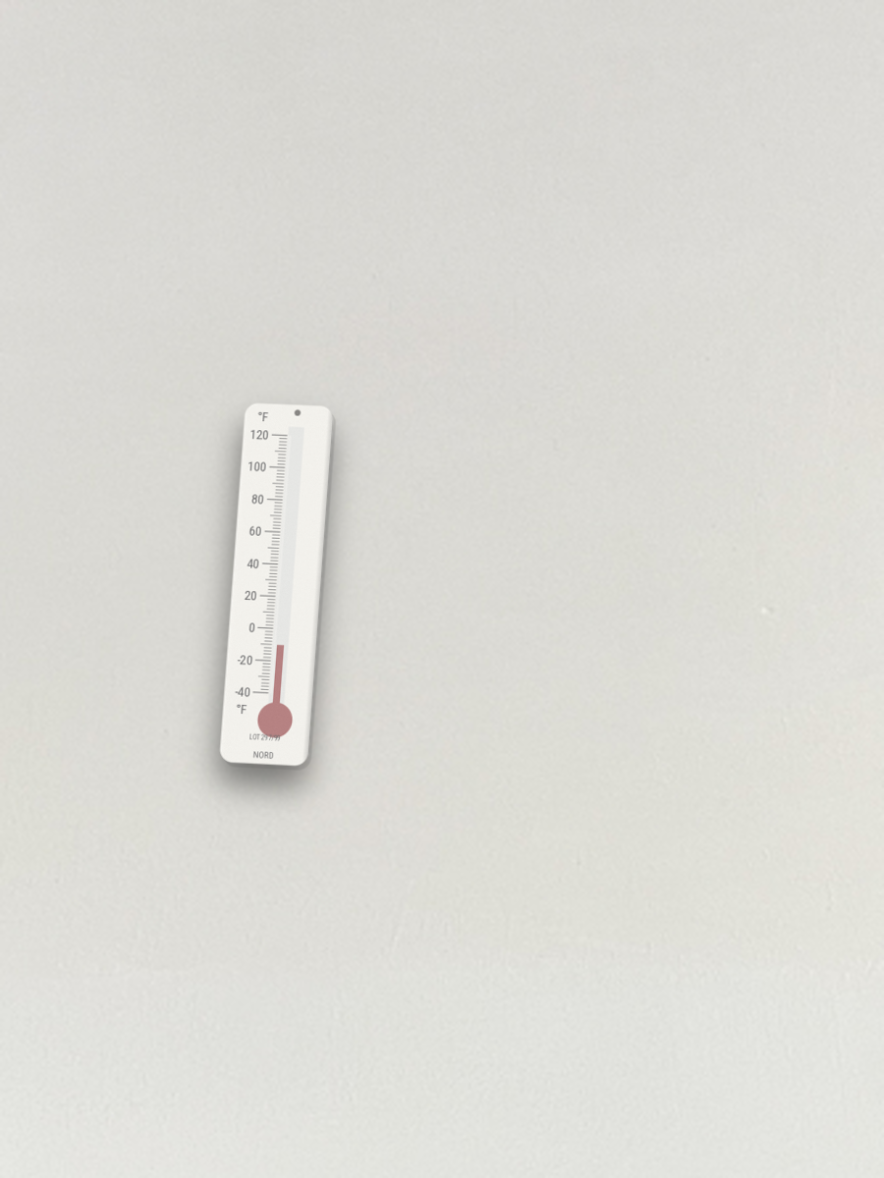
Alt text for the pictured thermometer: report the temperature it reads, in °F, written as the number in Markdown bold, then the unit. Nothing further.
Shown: **-10** °F
